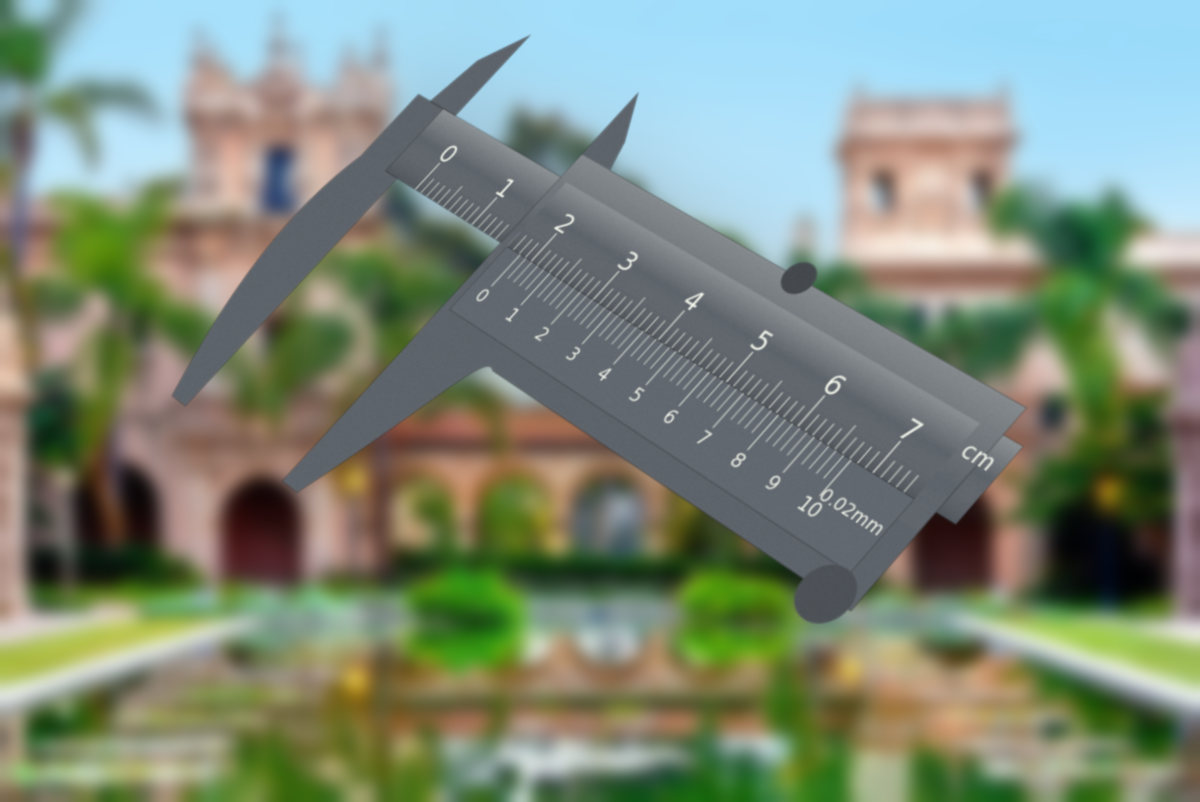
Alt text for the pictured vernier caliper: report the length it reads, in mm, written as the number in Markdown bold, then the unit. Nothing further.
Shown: **18.2** mm
